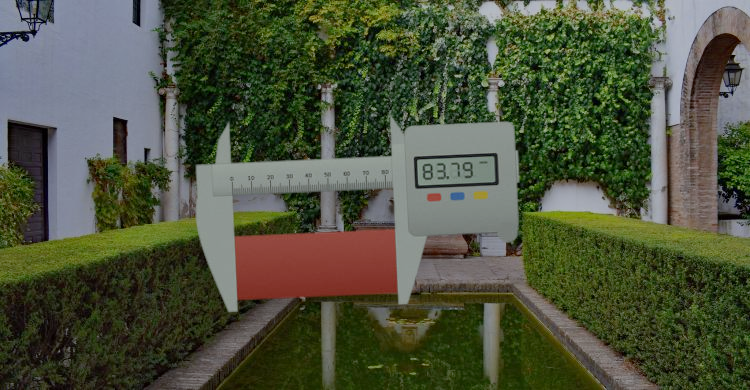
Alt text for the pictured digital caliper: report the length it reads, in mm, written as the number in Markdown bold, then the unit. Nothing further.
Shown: **83.79** mm
